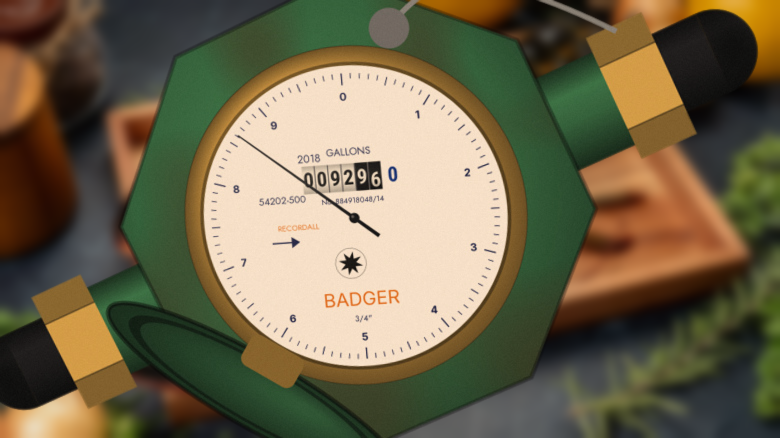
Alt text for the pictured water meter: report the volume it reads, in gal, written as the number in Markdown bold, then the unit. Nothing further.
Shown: **92958.6** gal
